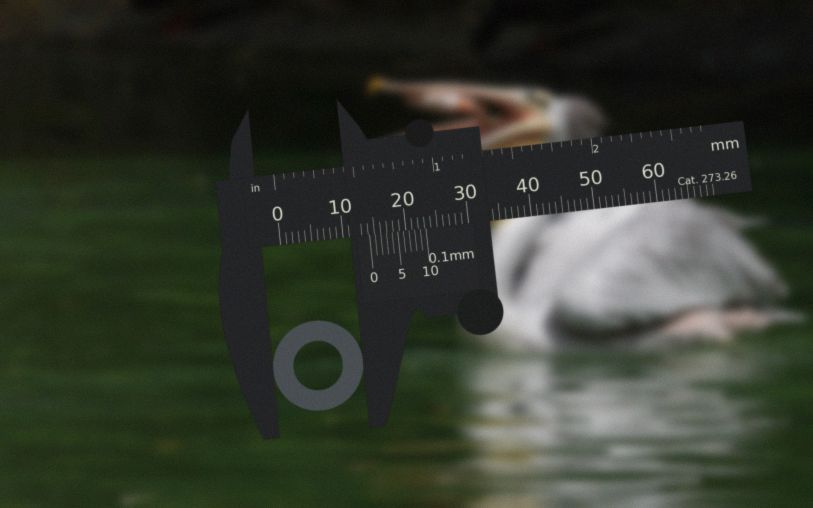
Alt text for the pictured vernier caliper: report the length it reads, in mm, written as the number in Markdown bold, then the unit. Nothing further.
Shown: **14.2** mm
